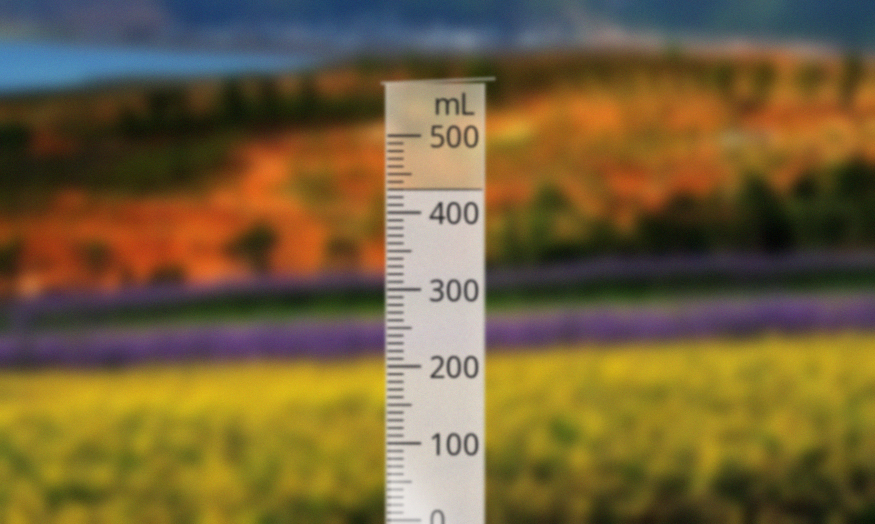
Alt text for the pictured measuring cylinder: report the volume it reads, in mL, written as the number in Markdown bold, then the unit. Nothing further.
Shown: **430** mL
